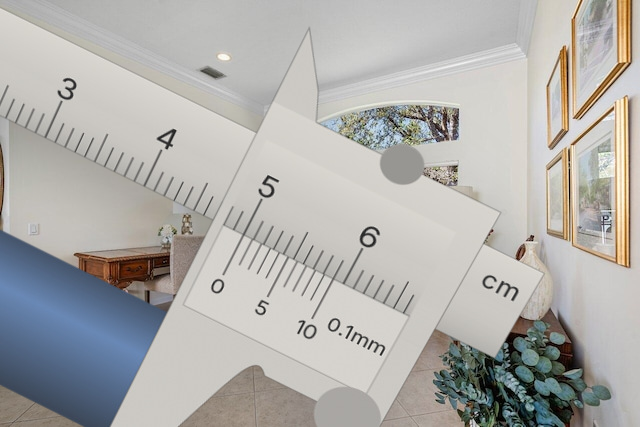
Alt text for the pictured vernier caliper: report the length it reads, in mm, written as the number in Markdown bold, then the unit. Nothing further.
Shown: **50.0** mm
